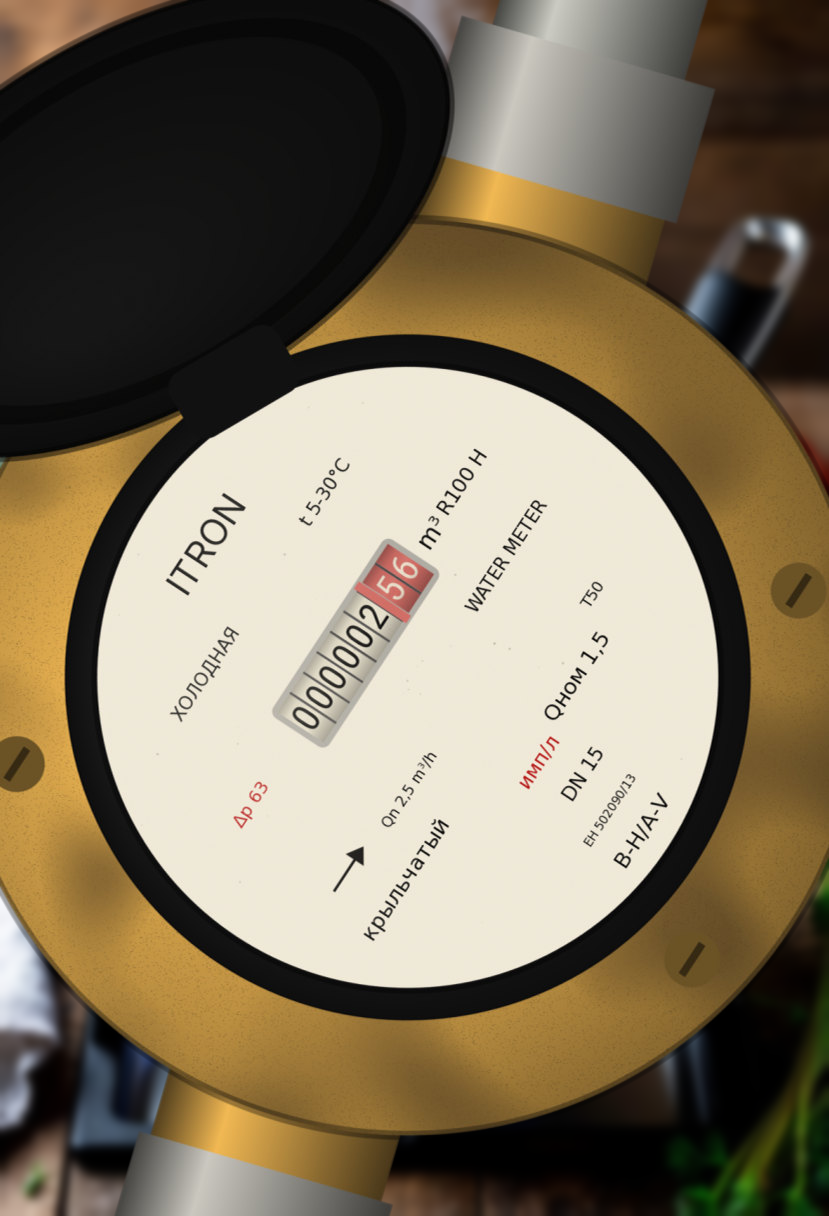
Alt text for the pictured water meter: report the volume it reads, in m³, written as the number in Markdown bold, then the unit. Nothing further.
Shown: **2.56** m³
